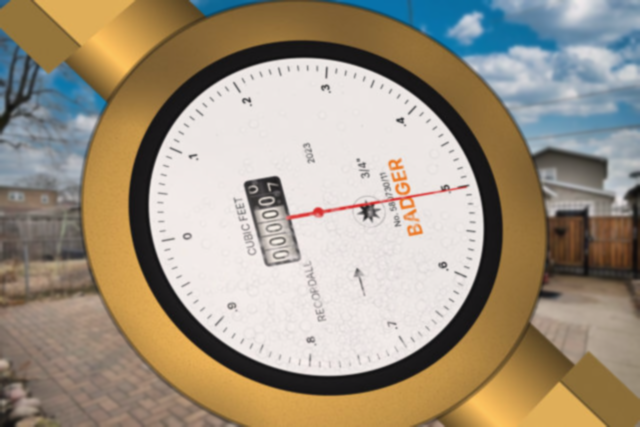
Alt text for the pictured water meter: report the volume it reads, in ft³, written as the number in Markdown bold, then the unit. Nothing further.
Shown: **6.50** ft³
